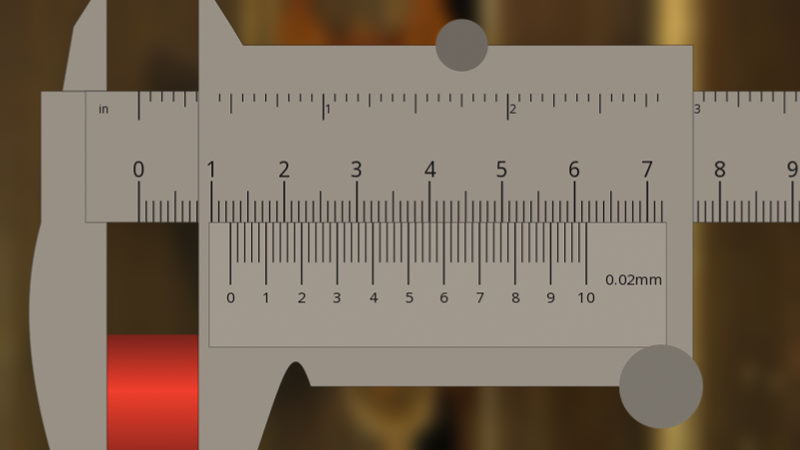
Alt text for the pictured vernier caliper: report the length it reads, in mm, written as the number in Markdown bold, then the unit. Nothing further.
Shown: **12.6** mm
